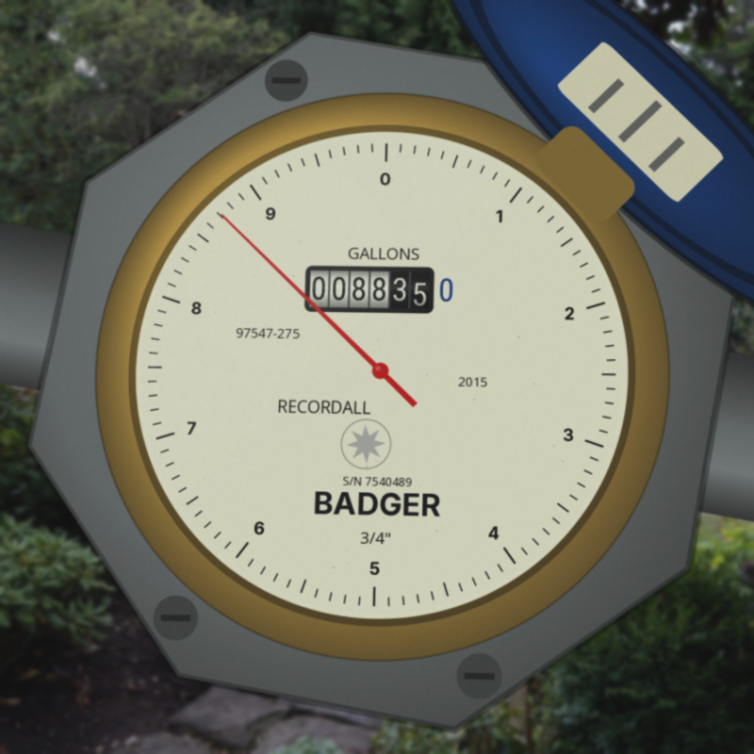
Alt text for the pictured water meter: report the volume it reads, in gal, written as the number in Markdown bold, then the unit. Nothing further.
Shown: **88348.7** gal
